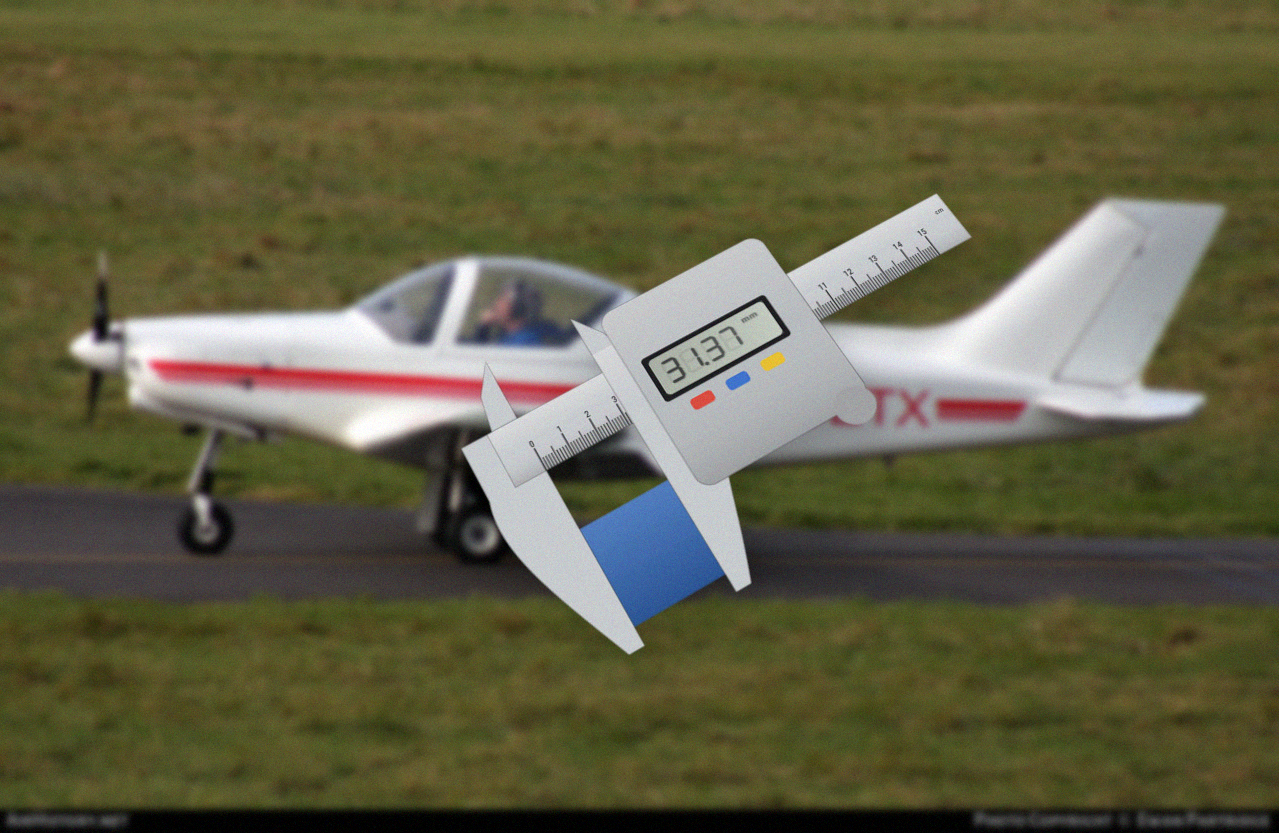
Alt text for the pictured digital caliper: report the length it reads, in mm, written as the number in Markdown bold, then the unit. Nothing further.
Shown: **31.37** mm
